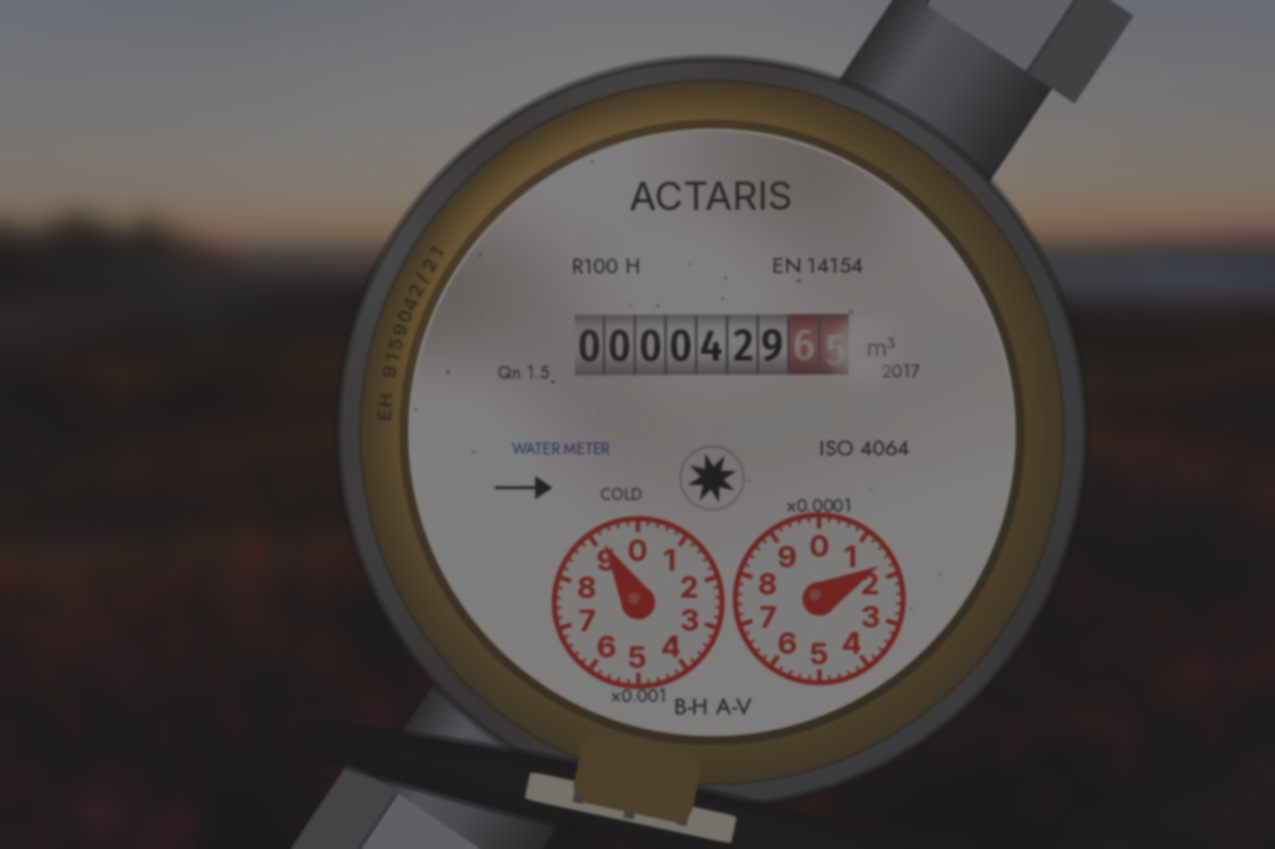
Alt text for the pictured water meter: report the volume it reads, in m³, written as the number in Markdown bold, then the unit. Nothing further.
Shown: **429.6491** m³
